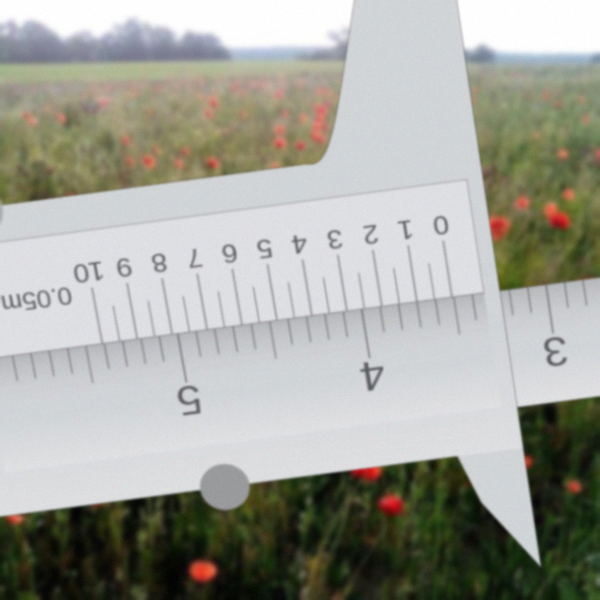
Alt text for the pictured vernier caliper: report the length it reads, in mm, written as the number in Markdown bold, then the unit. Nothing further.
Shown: **35.1** mm
